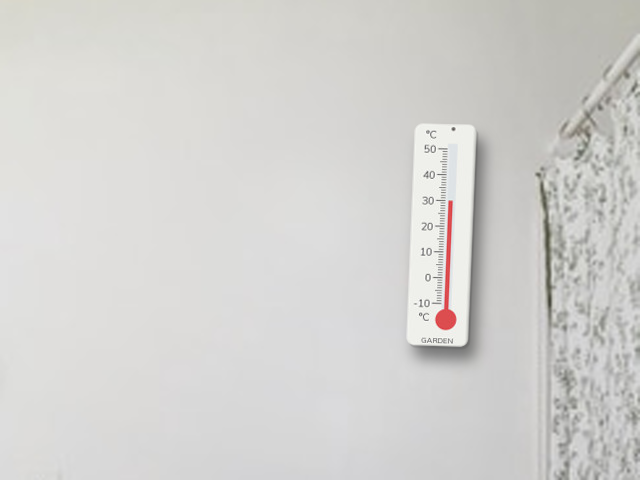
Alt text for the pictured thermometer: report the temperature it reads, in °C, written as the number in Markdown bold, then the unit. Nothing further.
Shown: **30** °C
